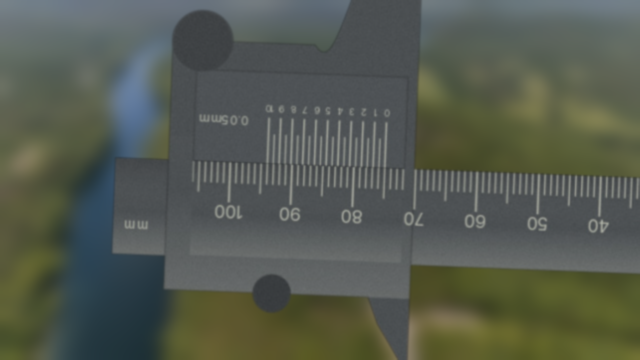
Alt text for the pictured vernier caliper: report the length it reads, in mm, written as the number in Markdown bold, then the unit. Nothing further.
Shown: **75.0** mm
